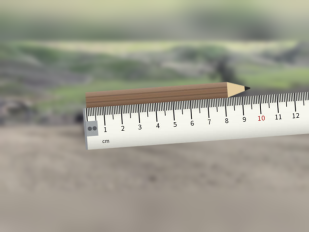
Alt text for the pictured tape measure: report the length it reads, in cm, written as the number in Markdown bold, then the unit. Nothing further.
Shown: **9.5** cm
